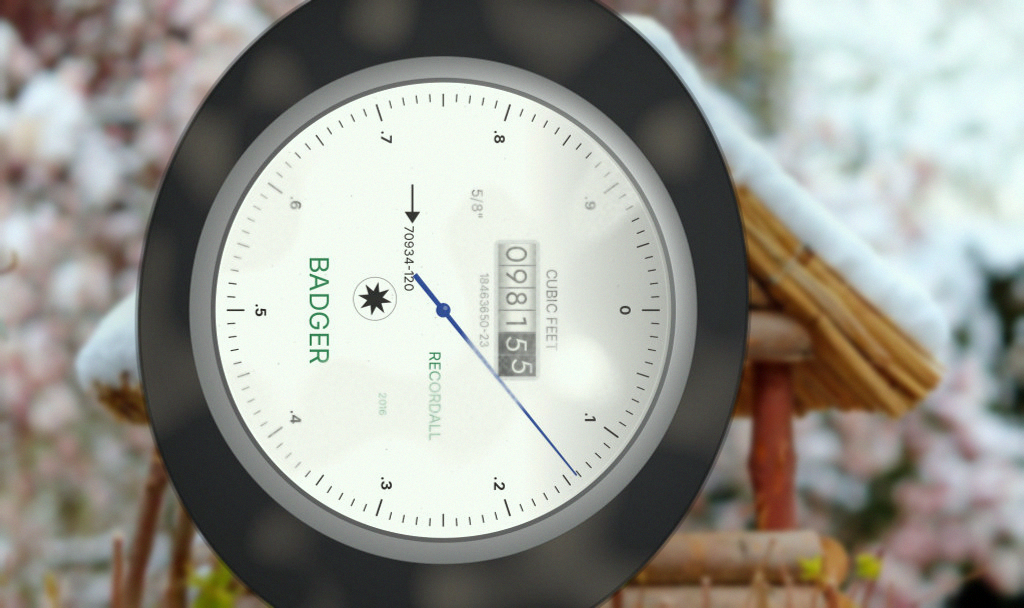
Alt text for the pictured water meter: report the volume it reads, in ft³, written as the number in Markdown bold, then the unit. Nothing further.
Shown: **98155.14** ft³
